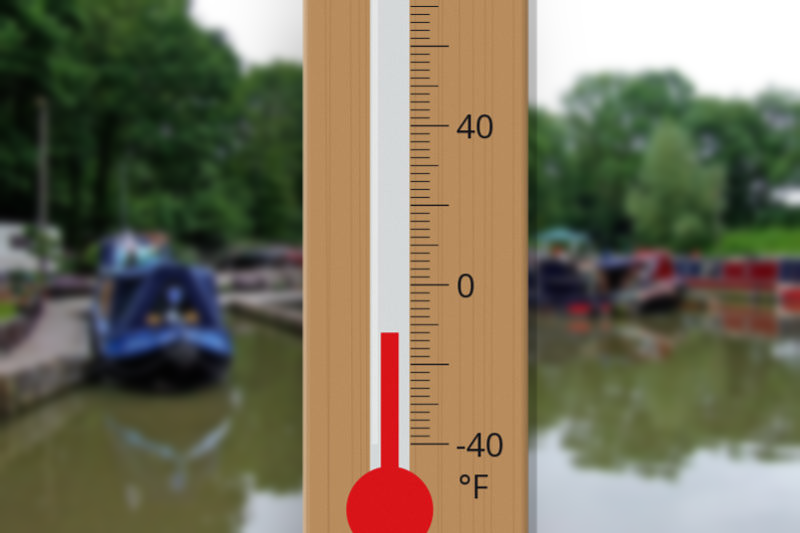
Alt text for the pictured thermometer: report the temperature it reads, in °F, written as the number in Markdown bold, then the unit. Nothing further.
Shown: **-12** °F
